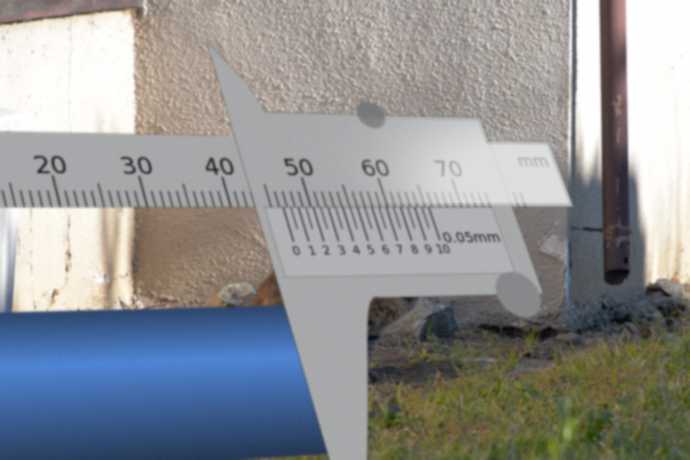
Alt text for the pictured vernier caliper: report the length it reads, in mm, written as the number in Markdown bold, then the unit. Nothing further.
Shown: **46.5** mm
